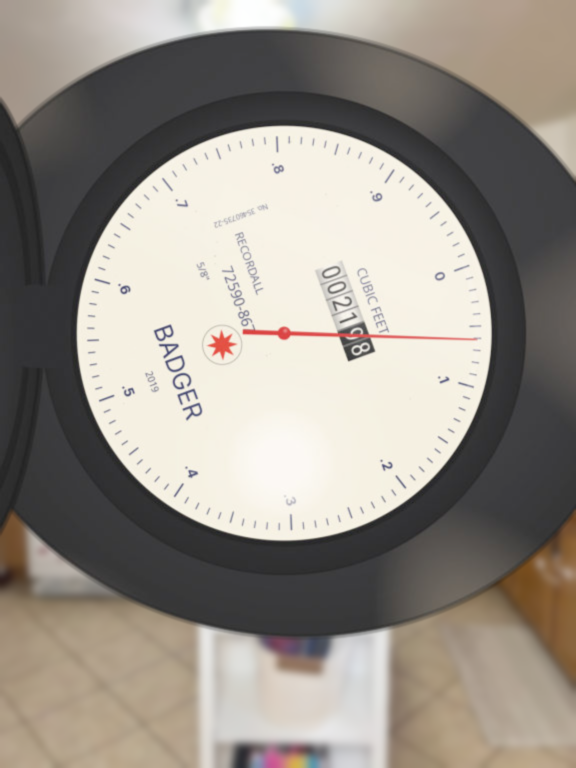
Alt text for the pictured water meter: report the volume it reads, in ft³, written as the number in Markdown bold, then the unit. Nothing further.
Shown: **2198.06** ft³
